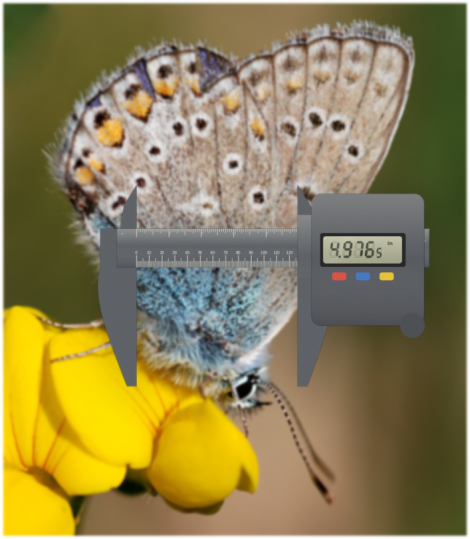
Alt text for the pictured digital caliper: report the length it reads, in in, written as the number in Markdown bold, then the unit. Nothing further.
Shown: **4.9765** in
